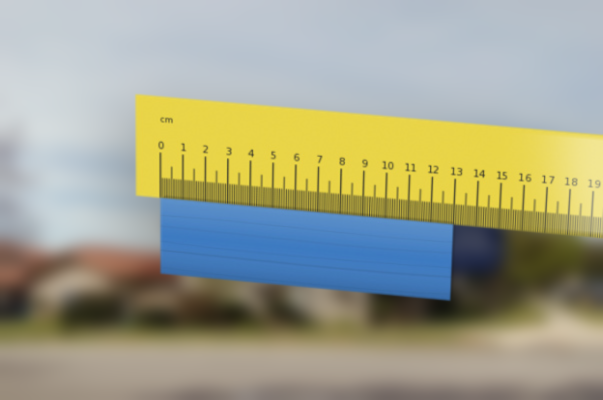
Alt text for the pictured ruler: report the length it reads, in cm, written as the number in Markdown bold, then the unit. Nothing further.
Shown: **13** cm
